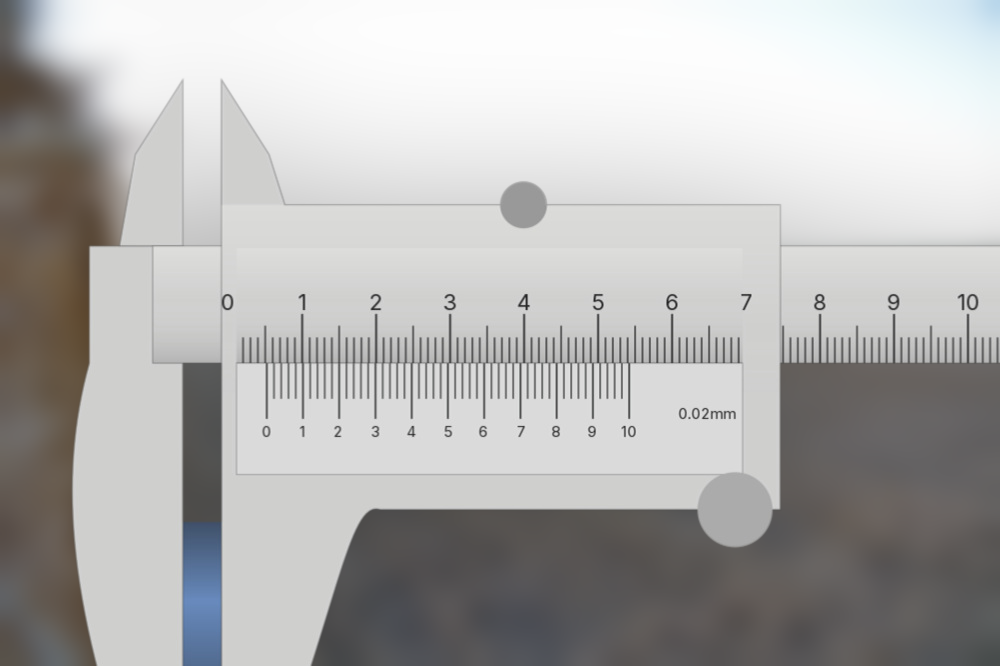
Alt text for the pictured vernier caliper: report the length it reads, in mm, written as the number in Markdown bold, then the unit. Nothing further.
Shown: **5.2** mm
